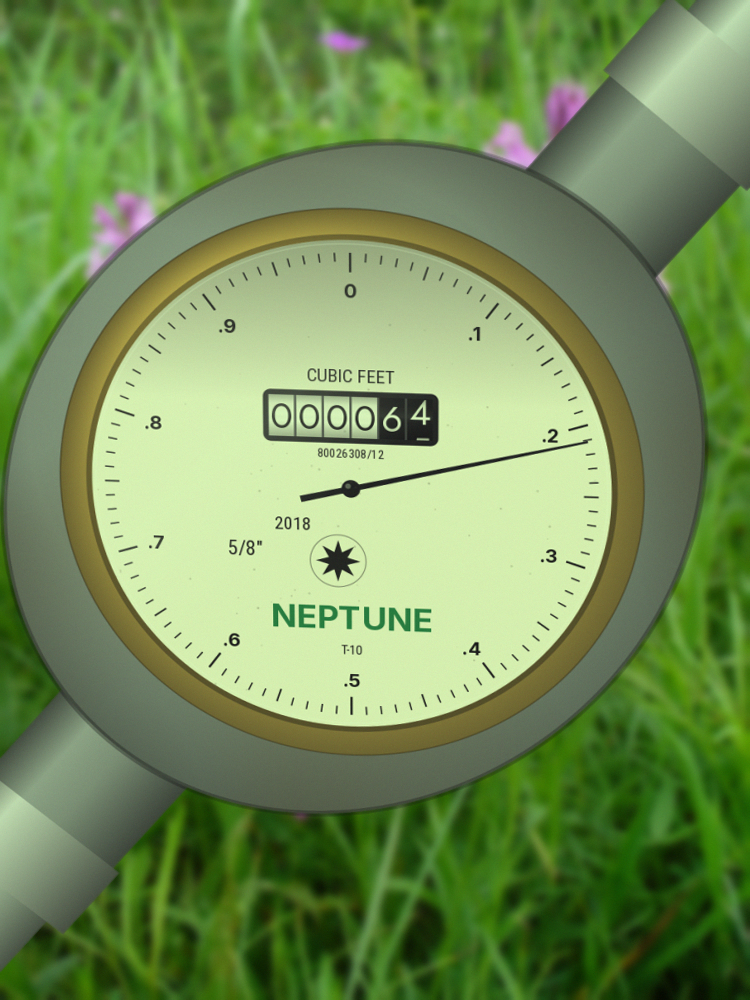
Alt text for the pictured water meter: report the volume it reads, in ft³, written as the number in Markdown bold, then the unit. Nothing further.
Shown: **64.21** ft³
